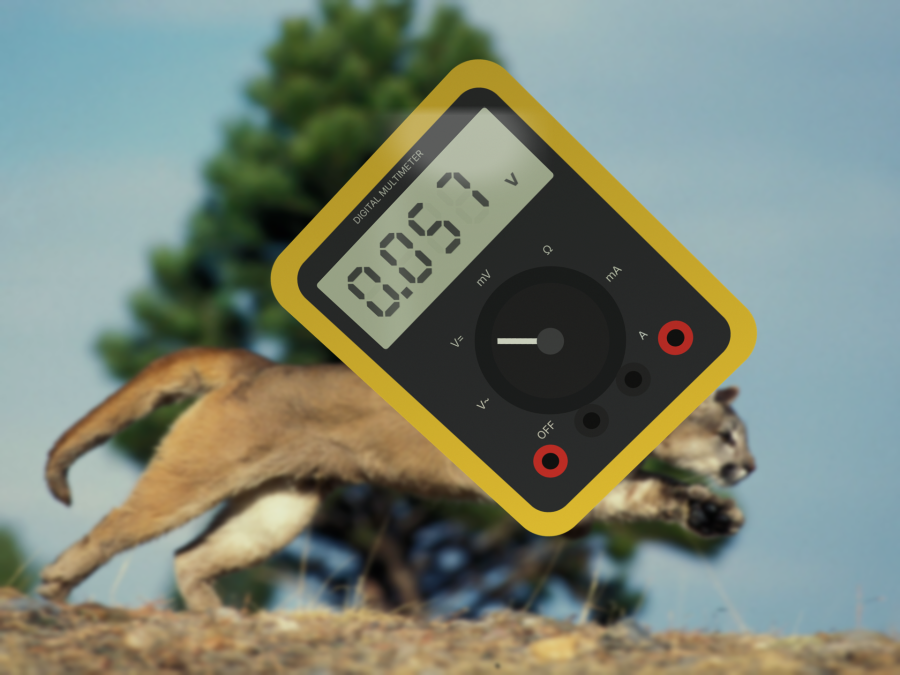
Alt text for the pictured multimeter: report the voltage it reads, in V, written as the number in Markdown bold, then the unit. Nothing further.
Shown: **0.057** V
